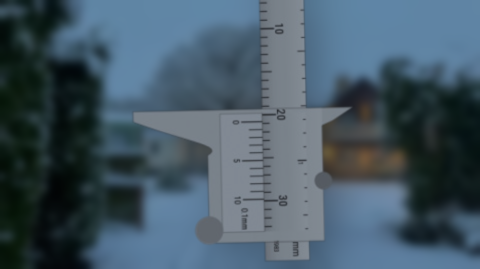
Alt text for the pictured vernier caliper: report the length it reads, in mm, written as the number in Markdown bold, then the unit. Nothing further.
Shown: **20.8** mm
